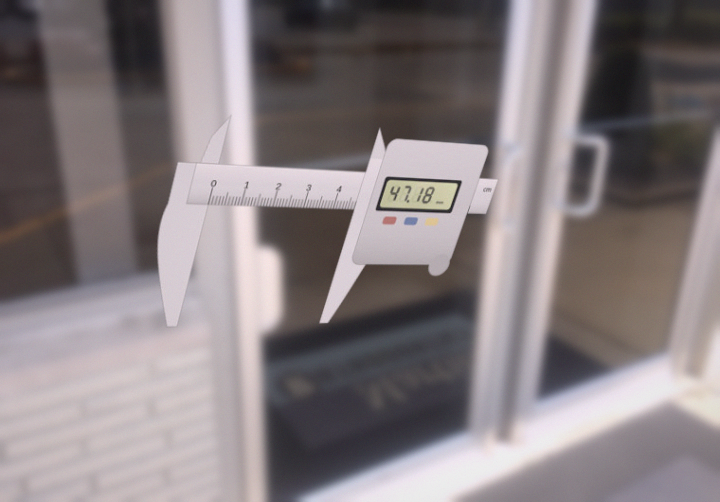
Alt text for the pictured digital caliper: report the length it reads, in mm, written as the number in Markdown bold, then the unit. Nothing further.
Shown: **47.18** mm
